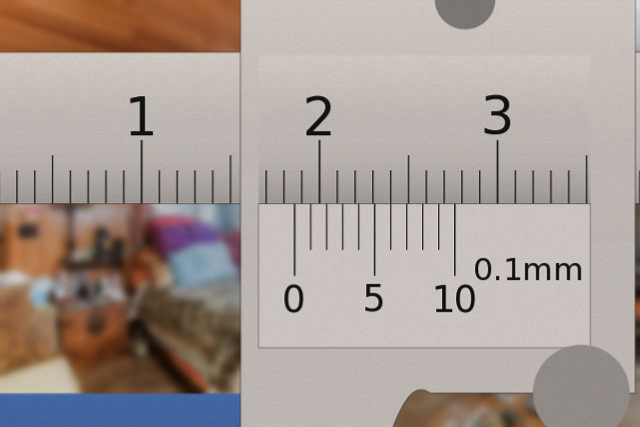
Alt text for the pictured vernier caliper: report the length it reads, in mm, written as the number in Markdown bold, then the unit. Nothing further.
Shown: **18.6** mm
